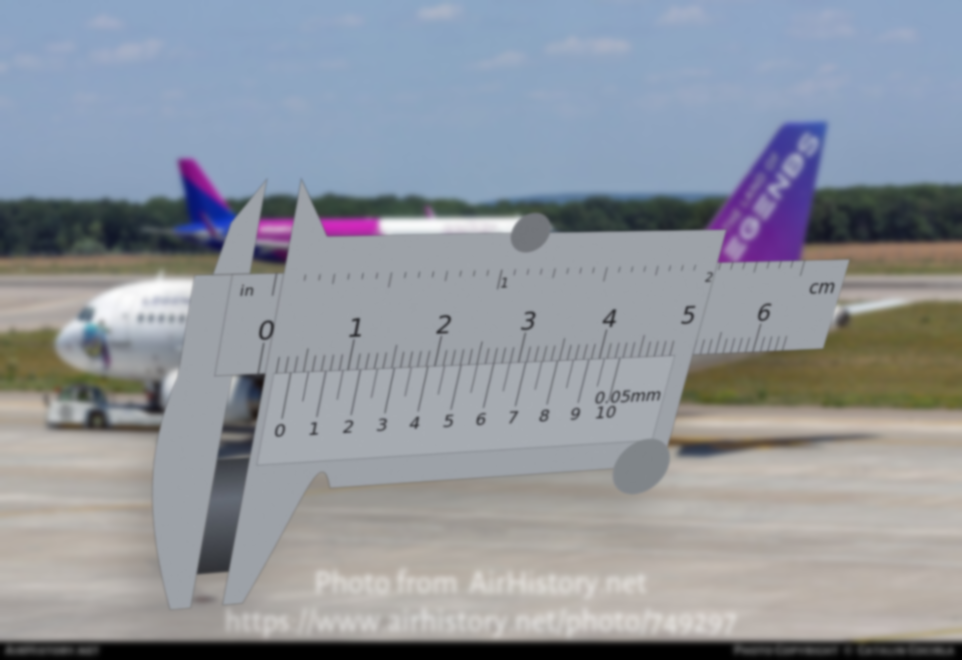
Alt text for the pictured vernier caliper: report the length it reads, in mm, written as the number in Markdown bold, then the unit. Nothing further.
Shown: **3.6** mm
